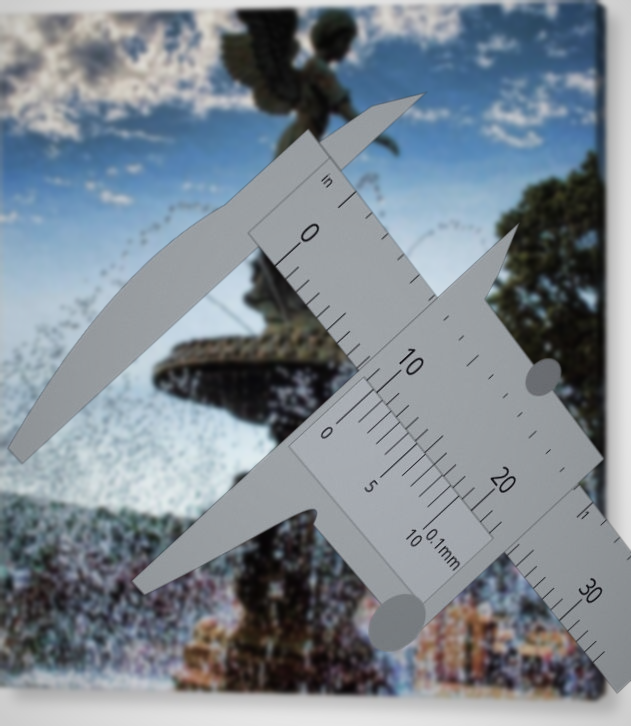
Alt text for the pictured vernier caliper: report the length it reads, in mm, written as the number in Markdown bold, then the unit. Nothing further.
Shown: **9.7** mm
